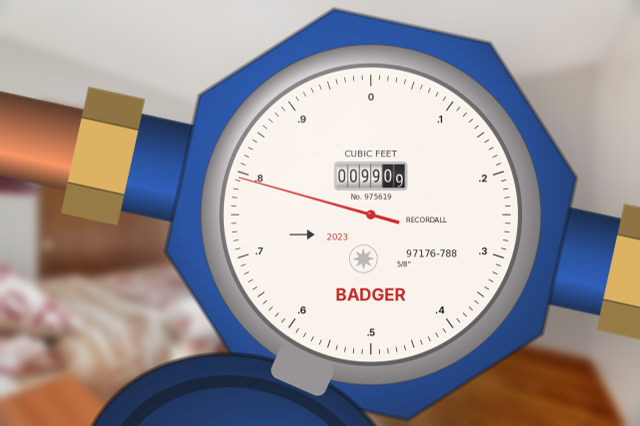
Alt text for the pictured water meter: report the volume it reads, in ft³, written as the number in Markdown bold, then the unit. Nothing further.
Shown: **9908.79** ft³
